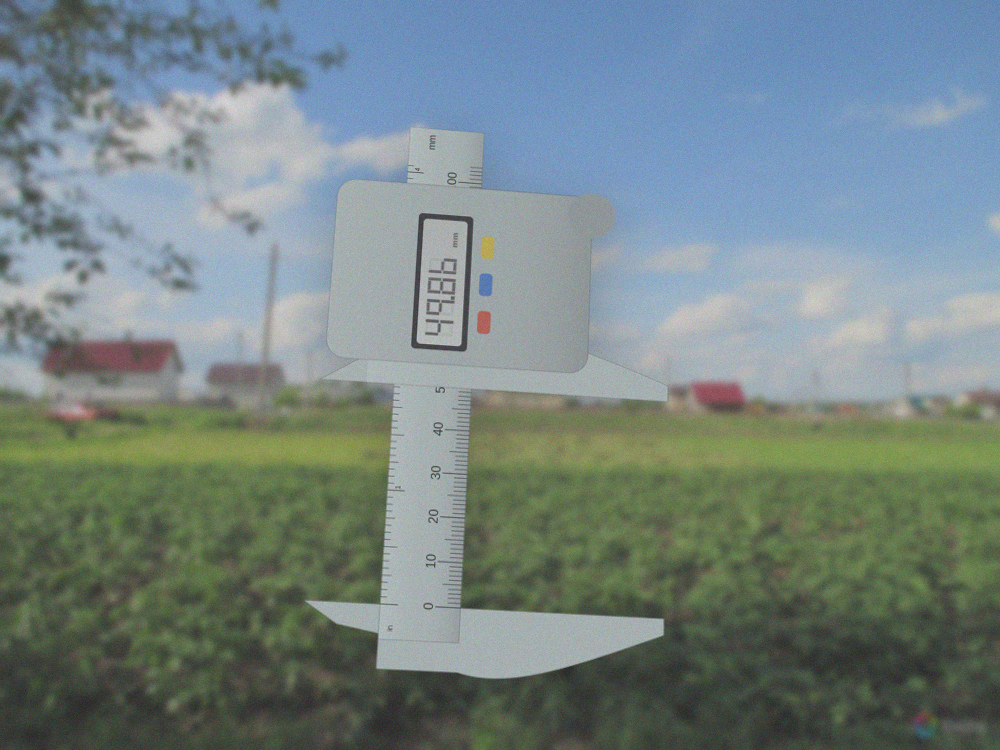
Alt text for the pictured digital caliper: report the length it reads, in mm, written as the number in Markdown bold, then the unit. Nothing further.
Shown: **49.86** mm
